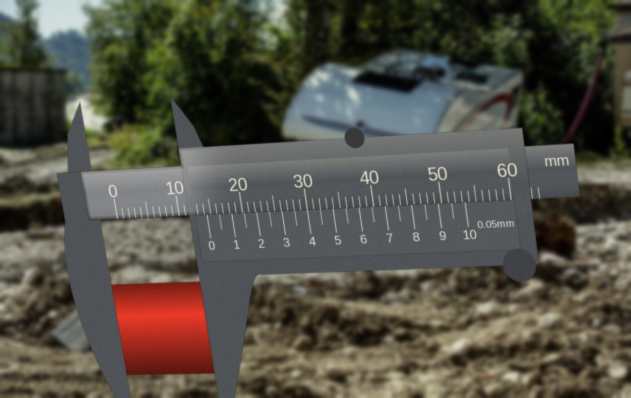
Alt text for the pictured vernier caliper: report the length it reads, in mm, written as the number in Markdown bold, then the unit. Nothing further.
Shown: **14.4** mm
